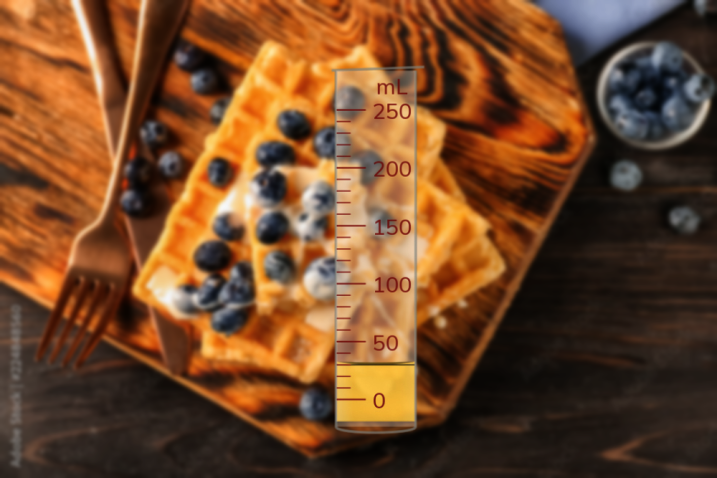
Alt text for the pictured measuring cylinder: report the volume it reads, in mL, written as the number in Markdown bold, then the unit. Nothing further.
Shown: **30** mL
